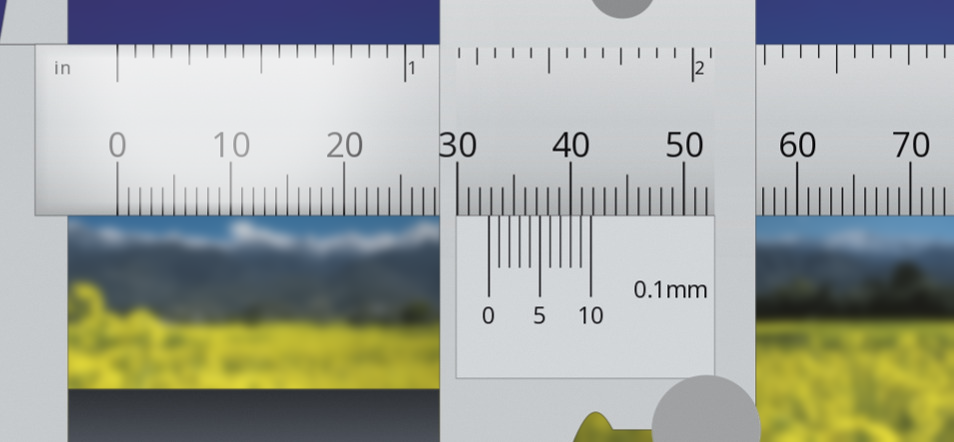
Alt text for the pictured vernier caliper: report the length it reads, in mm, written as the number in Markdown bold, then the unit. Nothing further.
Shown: **32.8** mm
